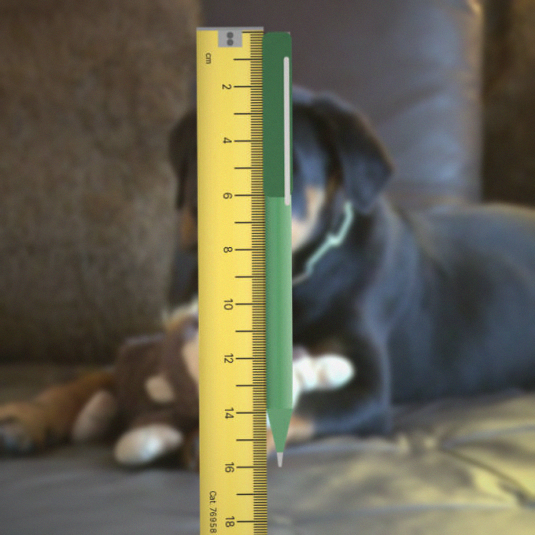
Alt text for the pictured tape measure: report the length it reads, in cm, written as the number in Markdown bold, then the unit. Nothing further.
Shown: **16** cm
